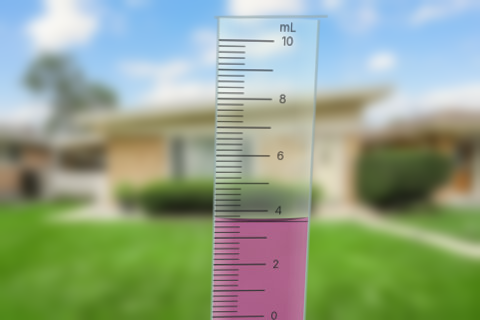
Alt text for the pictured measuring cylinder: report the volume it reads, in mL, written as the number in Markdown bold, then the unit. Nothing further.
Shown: **3.6** mL
